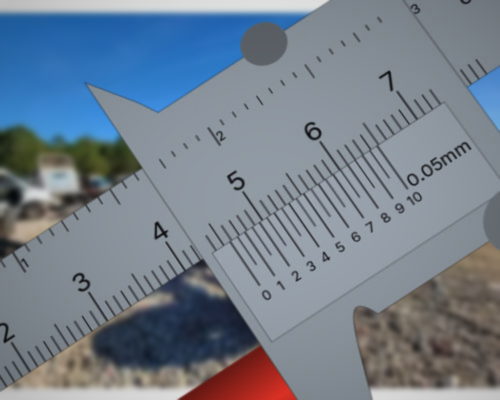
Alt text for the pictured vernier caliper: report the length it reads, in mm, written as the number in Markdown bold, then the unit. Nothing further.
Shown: **45.8** mm
